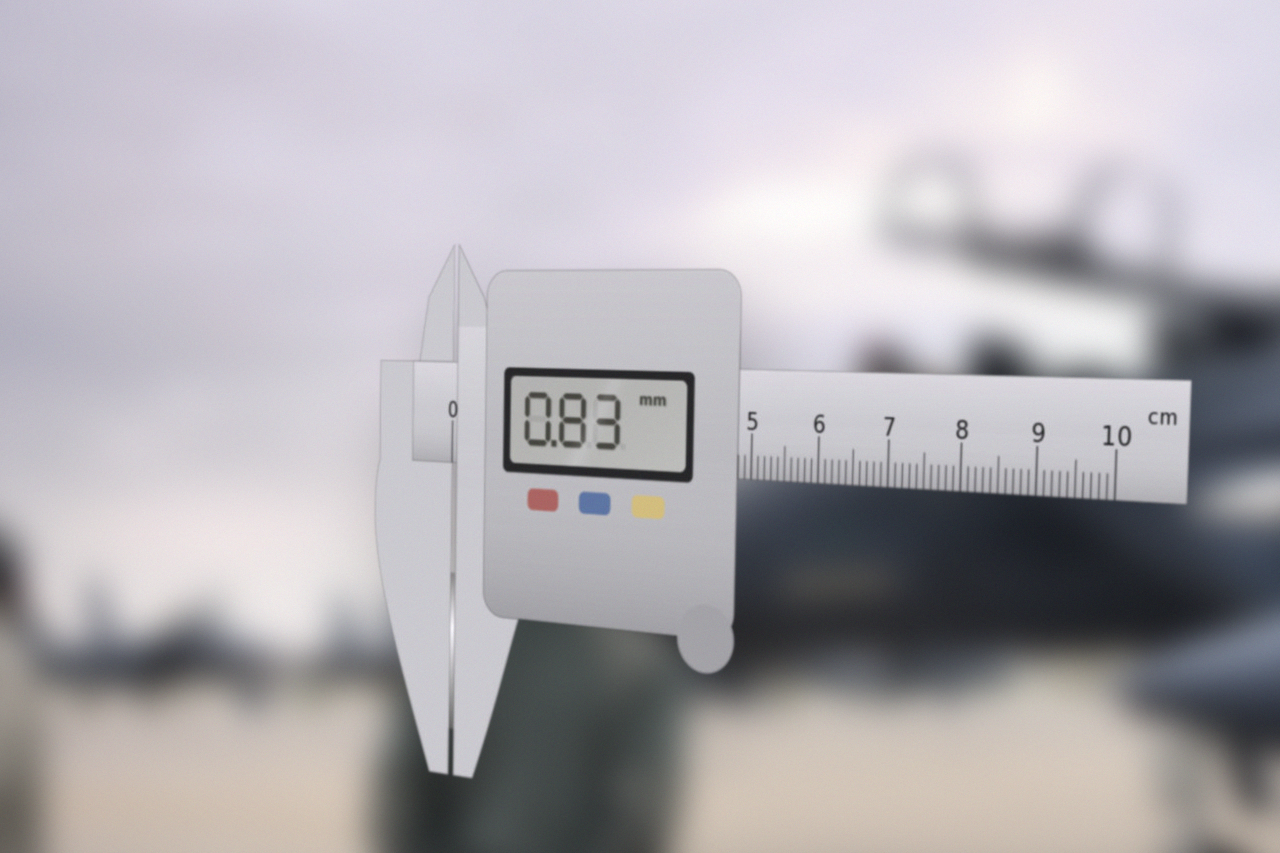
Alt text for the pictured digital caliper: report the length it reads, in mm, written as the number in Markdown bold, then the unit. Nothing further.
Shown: **0.83** mm
